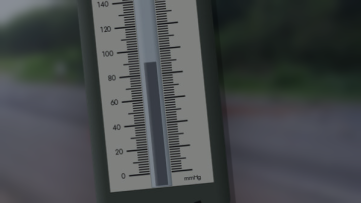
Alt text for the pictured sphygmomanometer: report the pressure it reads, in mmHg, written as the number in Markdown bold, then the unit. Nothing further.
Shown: **90** mmHg
